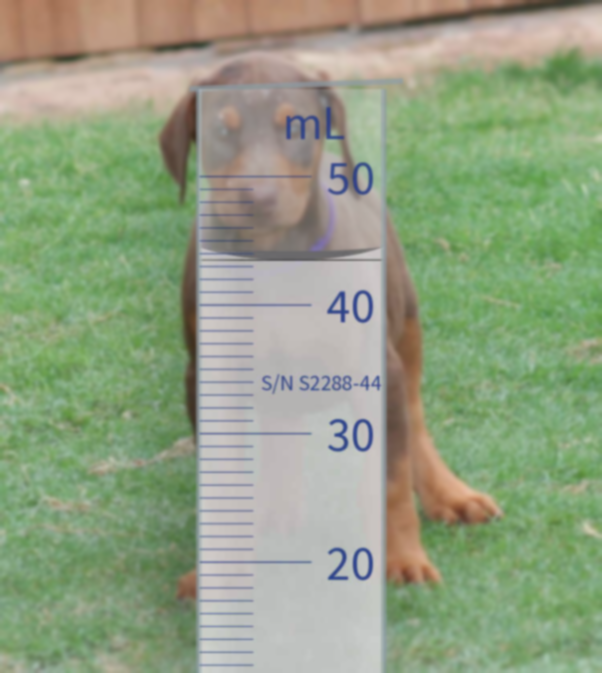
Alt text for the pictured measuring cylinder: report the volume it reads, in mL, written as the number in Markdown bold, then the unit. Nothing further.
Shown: **43.5** mL
